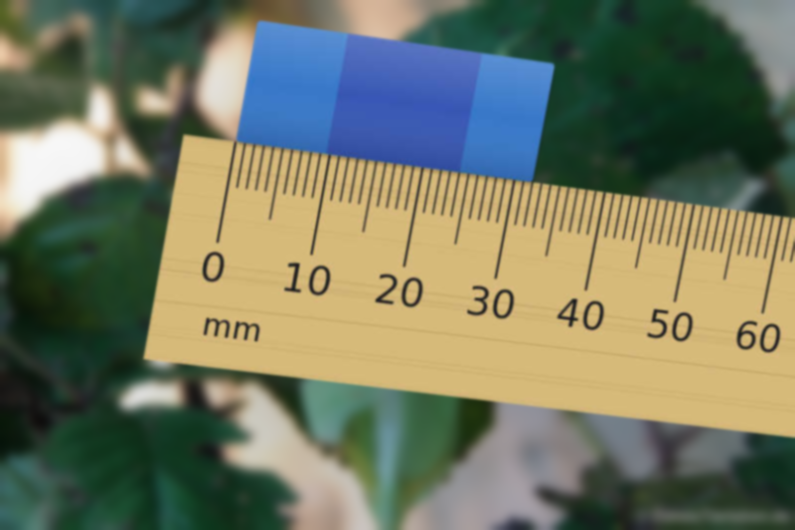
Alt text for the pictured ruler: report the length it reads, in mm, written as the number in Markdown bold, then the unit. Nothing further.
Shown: **32** mm
